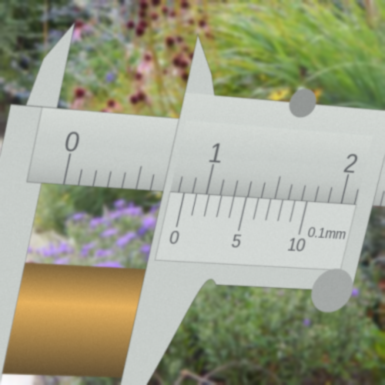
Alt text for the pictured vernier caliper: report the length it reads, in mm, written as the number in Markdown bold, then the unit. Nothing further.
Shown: **8.4** mm
